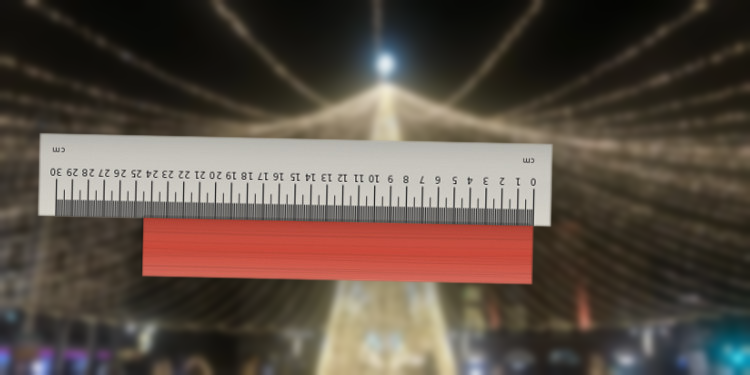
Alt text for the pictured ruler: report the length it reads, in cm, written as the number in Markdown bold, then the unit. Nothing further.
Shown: **24.5** cm
